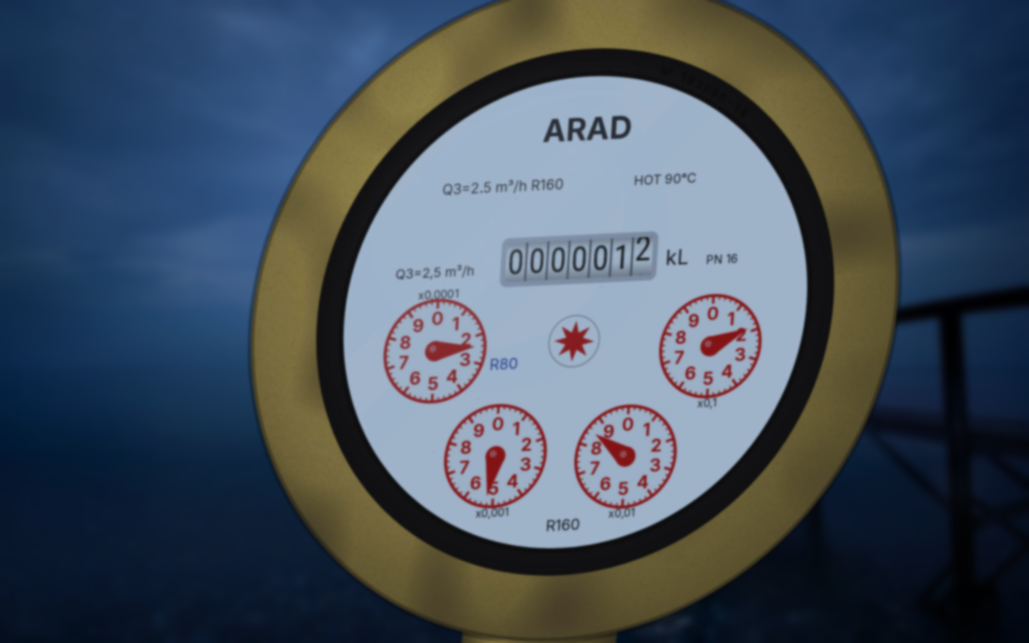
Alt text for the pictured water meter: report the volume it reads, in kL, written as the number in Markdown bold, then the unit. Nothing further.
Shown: **12.1852** kL
